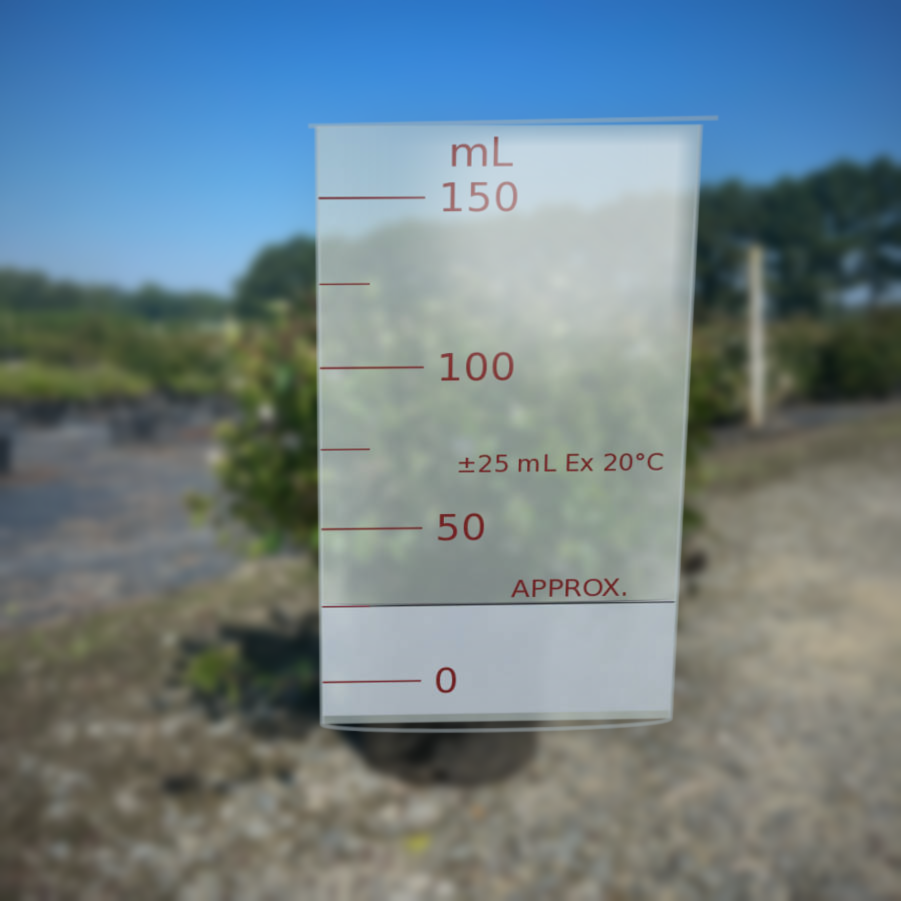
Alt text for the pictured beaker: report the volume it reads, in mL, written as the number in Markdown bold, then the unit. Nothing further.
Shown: **25** mL
